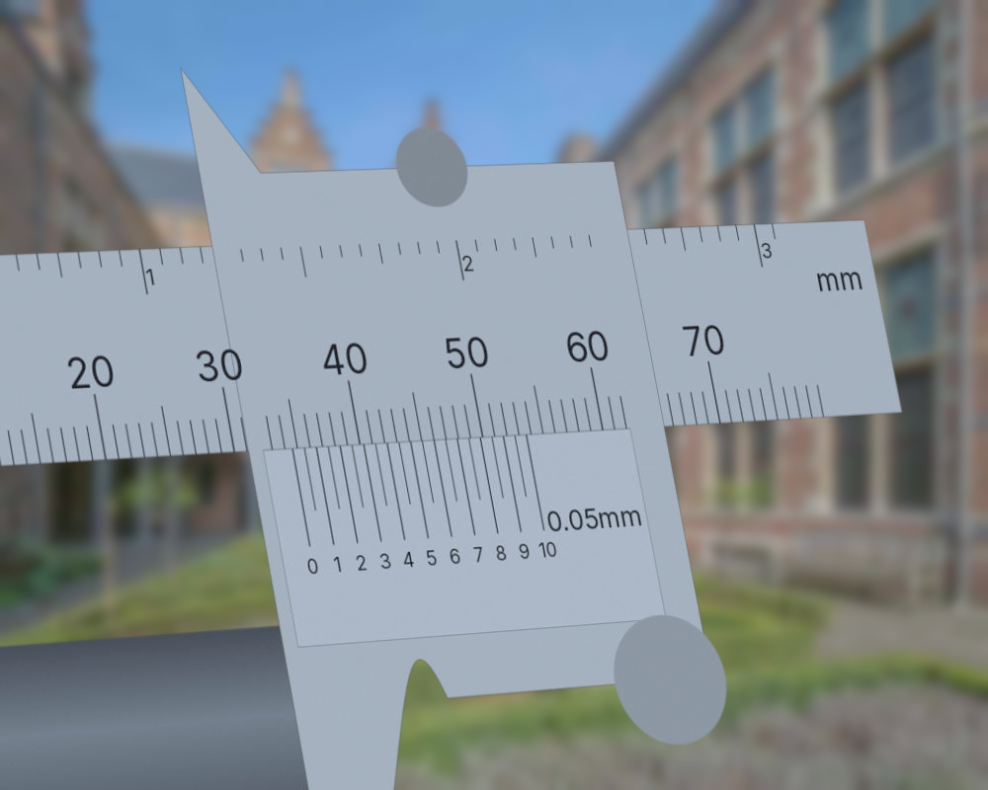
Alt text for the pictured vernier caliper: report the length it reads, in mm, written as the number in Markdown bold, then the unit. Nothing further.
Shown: **34.6** mm
